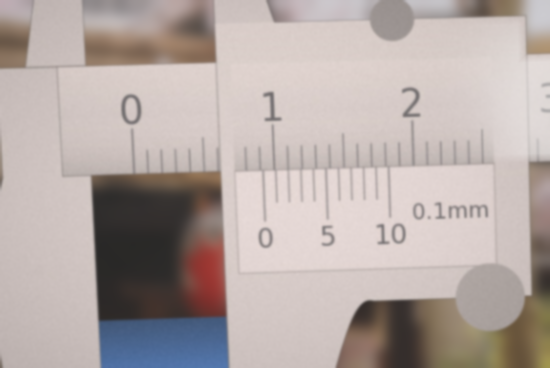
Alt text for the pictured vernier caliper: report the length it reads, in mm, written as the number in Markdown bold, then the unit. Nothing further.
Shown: **9.2** mm
